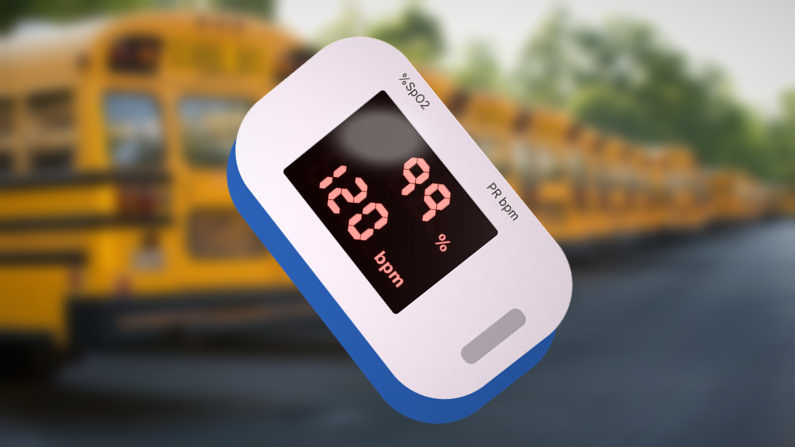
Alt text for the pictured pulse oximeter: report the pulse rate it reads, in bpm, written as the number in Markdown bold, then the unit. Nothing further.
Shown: **120** bpm
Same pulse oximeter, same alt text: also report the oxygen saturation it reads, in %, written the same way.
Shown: **99** %
